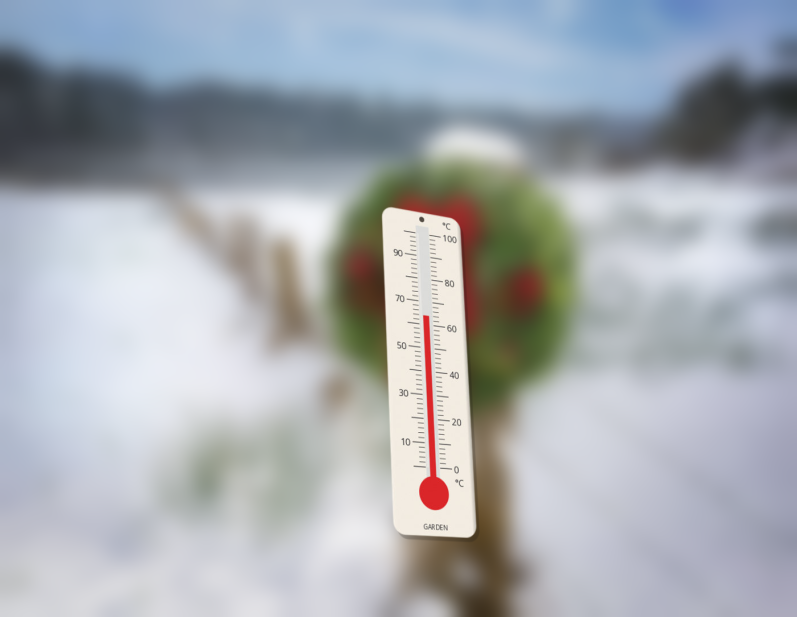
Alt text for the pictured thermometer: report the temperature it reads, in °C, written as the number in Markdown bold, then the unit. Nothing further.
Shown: **64** °C
